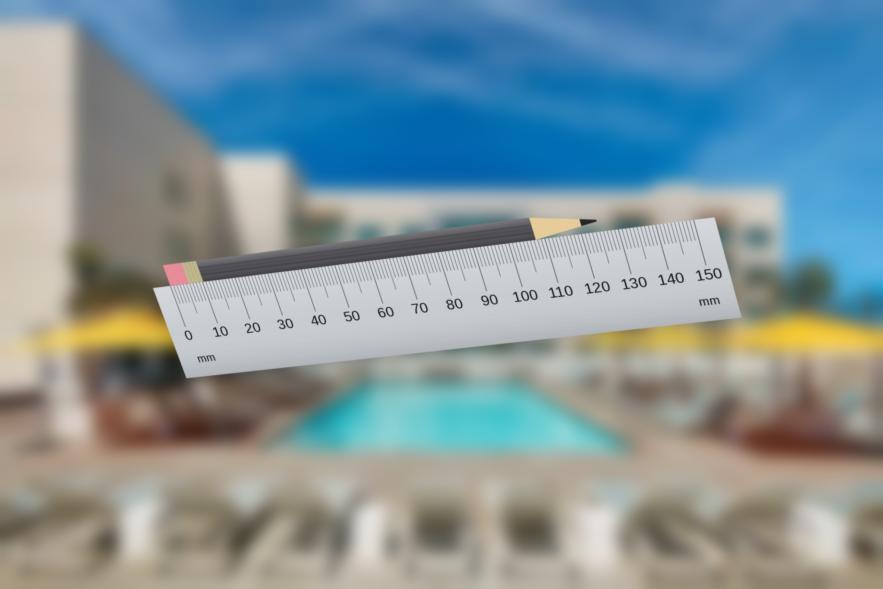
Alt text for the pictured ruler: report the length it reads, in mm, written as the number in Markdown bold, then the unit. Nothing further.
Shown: **125** mm
